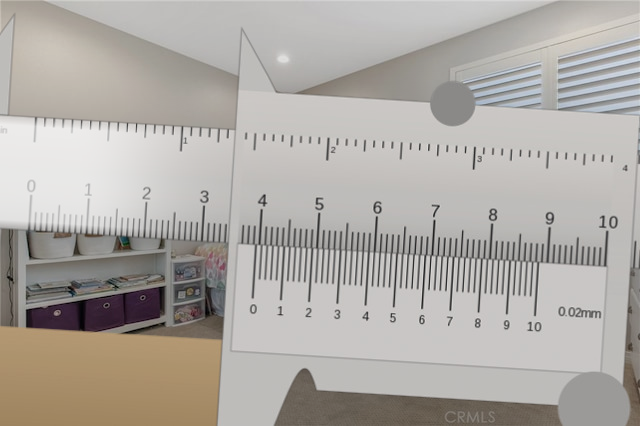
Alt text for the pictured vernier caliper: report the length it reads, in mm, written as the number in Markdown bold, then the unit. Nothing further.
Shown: **39.4** mm
